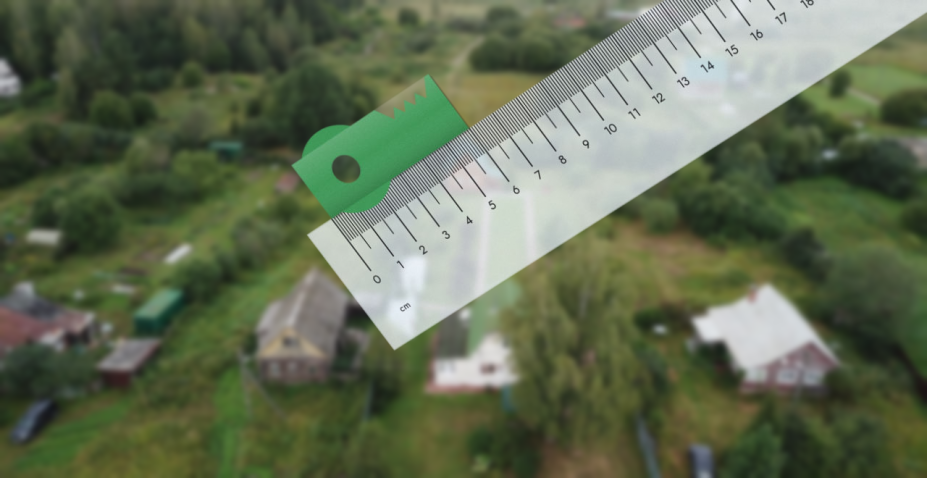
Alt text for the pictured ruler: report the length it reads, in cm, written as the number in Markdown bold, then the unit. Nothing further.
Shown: **6** cm
